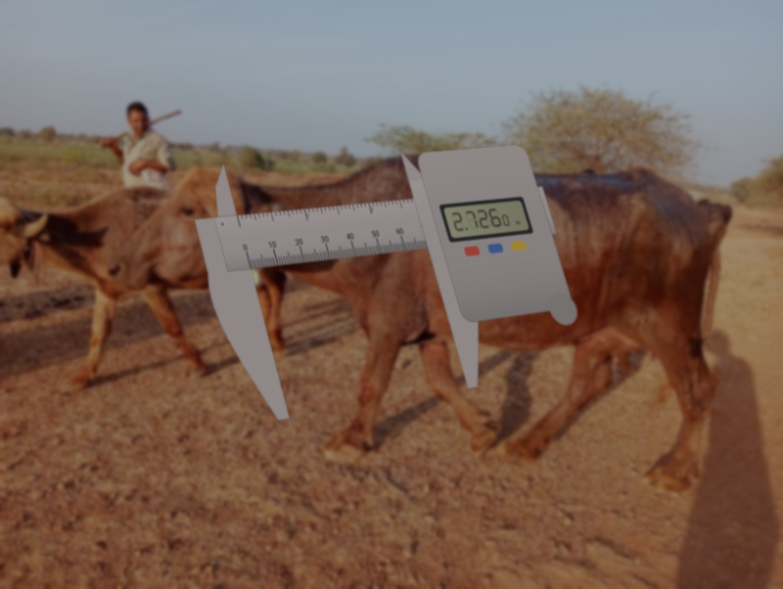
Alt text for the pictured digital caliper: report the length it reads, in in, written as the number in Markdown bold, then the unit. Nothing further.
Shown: **2.7260** in
